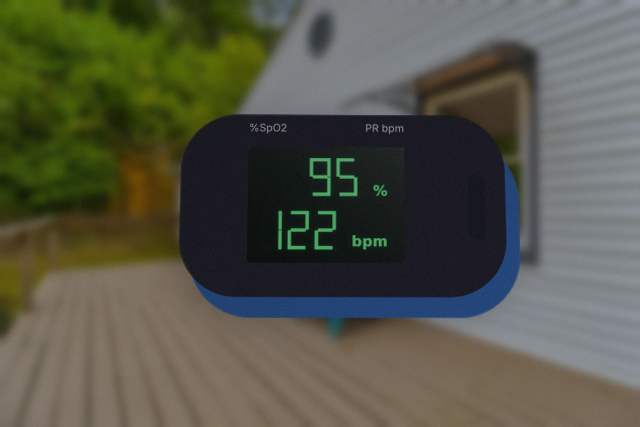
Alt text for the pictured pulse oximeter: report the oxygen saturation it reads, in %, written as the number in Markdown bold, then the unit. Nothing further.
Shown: **95** %
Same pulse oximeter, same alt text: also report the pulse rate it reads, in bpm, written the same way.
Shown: **122** bpm
